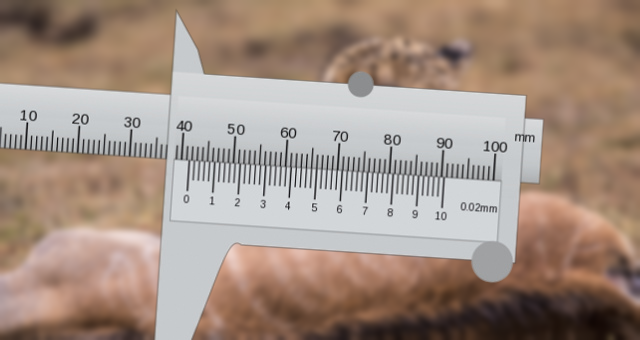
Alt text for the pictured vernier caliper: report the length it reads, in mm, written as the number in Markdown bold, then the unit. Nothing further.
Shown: **41.5** mm
